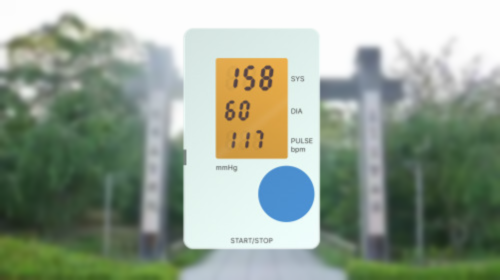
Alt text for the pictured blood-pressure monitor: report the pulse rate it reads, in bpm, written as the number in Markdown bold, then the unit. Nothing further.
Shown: **117** bpm
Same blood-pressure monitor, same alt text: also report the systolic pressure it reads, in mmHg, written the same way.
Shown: **158** mmHg
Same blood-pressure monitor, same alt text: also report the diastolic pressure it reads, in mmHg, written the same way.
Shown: **60** mmHg
